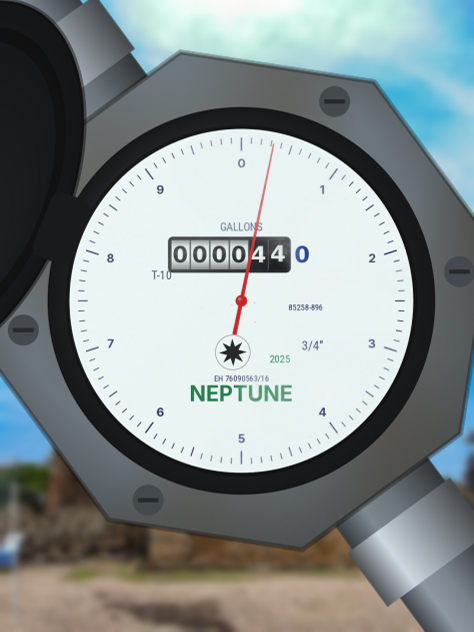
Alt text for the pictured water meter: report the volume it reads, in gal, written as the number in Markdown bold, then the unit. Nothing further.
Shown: **440.3** gal
